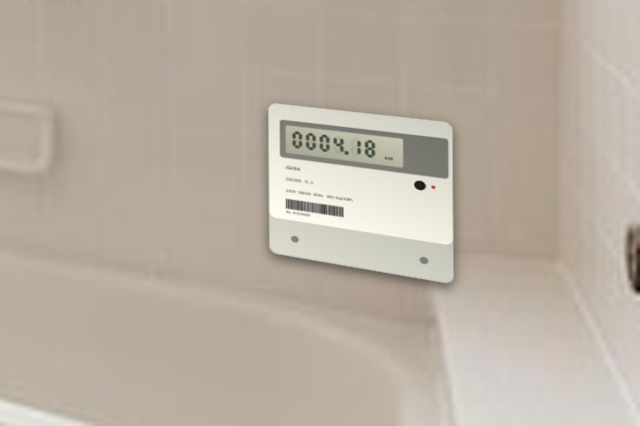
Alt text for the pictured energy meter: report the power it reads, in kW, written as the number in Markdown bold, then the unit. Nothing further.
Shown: **4.18** kW
